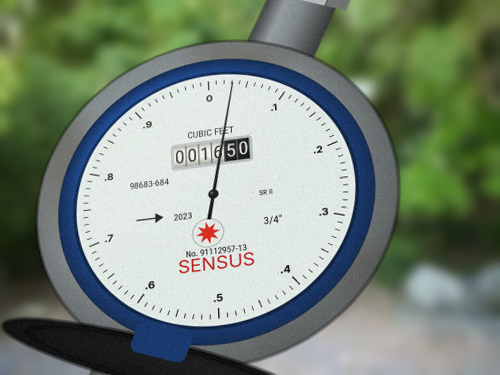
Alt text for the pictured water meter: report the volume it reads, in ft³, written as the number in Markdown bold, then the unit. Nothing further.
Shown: **1650.03** ft³
